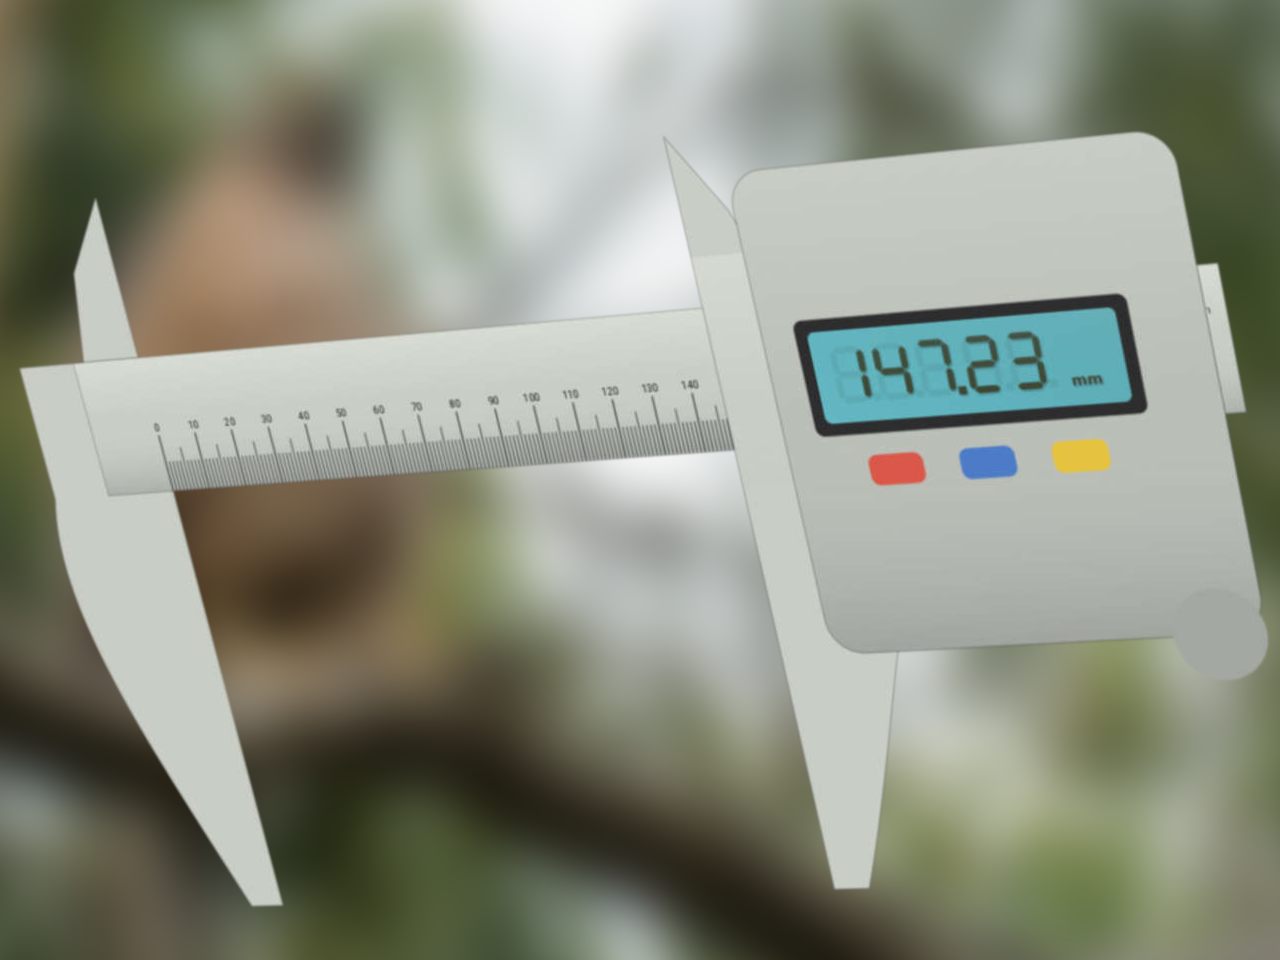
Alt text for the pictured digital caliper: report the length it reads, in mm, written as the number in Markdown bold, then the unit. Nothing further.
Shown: **147.23** mm
